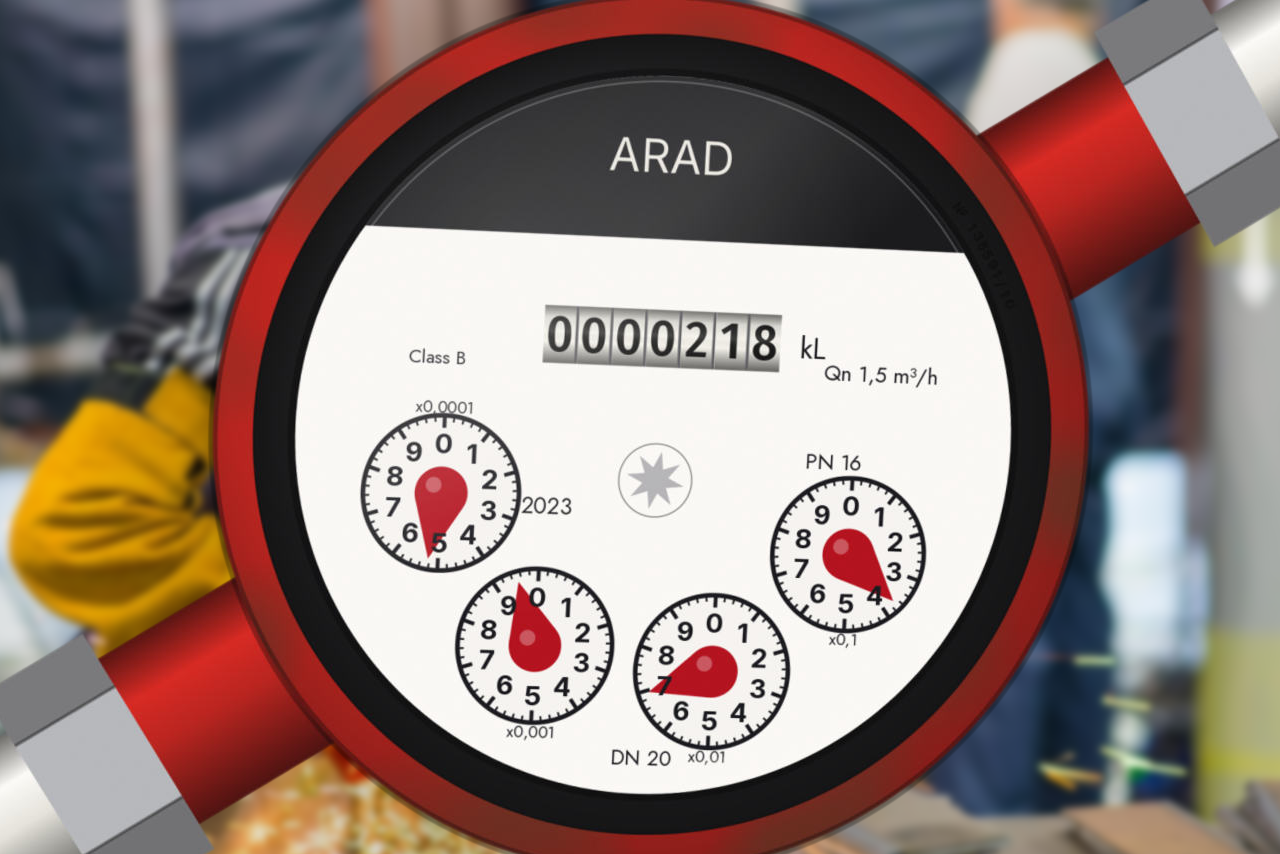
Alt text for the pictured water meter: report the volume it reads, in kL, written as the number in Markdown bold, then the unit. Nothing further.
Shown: **218.3695** kL
